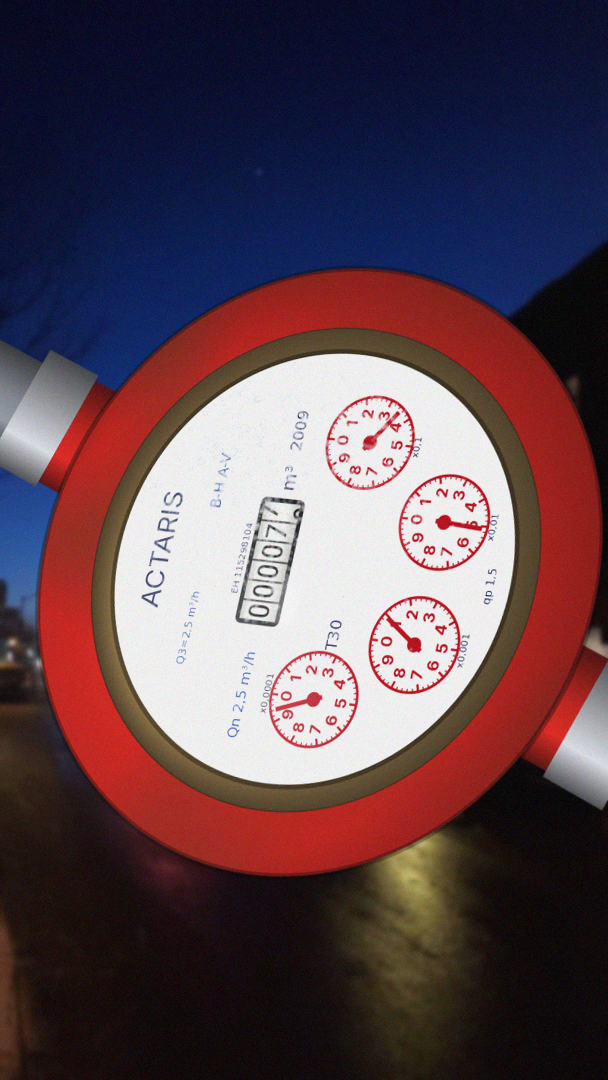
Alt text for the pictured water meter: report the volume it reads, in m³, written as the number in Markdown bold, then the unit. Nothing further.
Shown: **77.3509** m³
